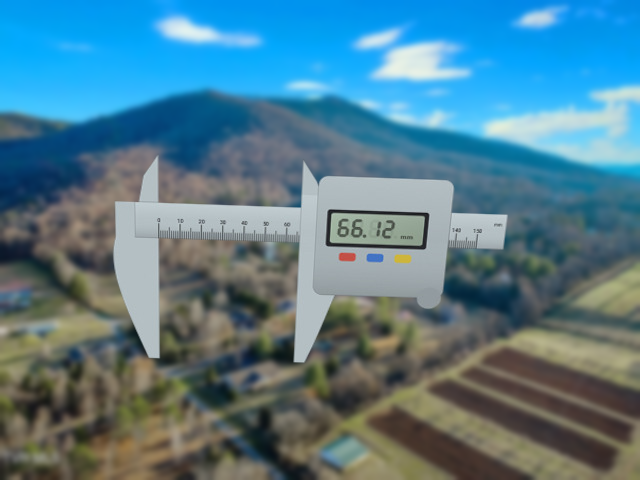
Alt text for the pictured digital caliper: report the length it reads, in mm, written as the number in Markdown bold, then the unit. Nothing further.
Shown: **66.12** mm
